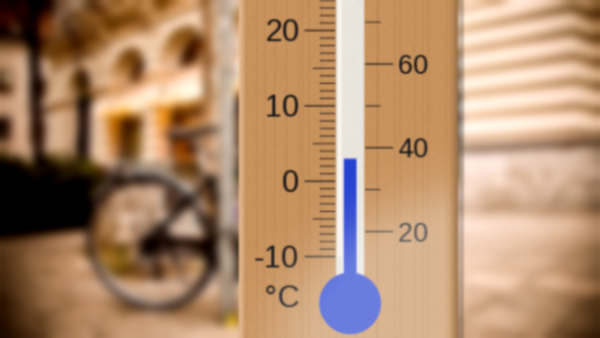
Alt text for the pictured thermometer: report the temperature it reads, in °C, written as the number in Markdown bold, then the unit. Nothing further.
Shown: **3** °C
